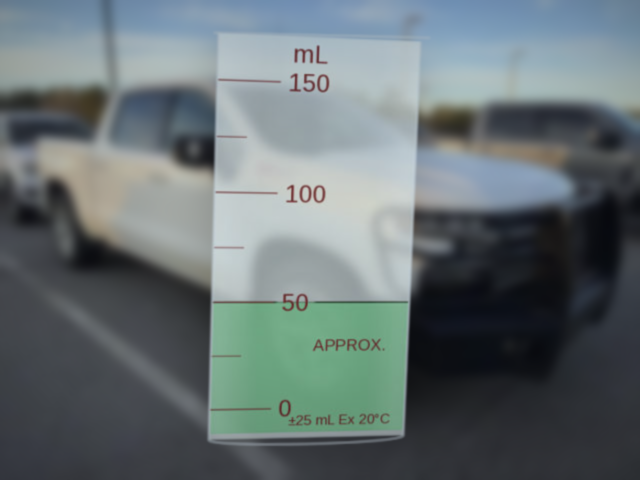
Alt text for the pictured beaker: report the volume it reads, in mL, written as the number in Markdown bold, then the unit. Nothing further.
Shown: **50** mL
